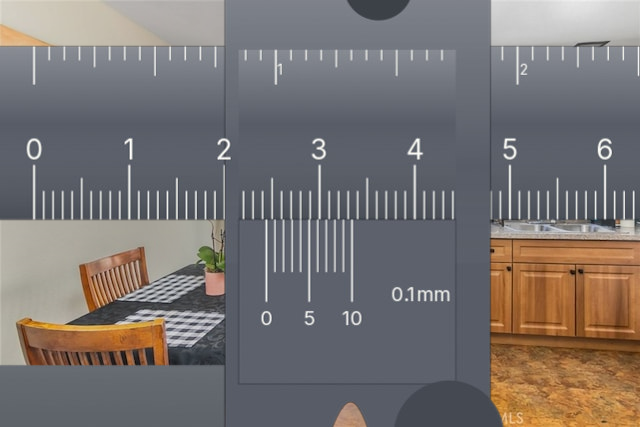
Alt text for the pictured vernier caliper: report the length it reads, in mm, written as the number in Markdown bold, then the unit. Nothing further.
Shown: **24.4** mm
